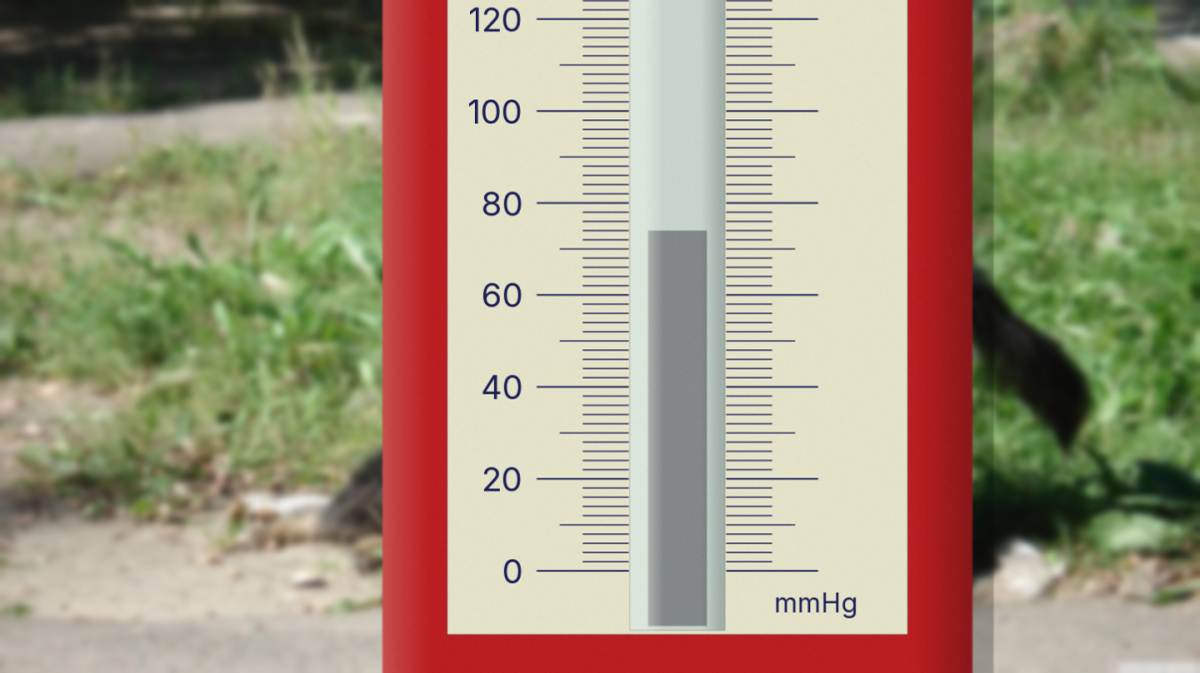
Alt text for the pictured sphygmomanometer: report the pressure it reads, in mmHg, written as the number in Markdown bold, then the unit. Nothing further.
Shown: **74** mmHg
